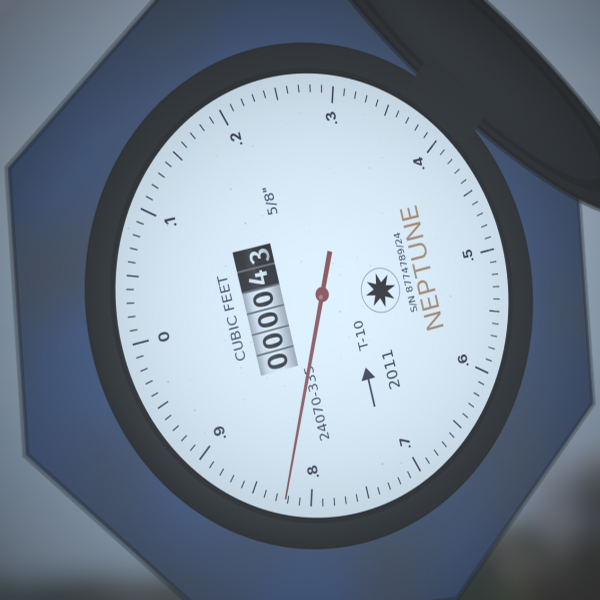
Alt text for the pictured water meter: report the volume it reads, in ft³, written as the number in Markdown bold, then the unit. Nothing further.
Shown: **42.82** ft³
